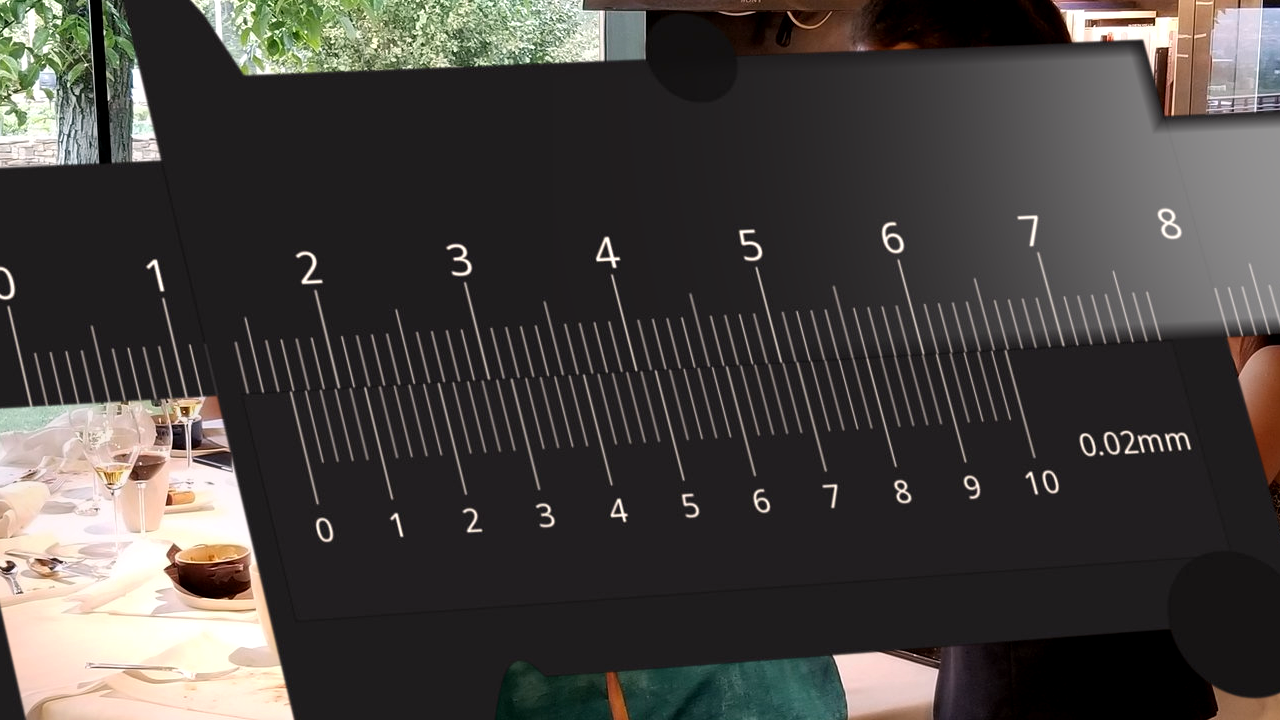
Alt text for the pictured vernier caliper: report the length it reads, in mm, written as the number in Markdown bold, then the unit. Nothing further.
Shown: **16.8** mm
